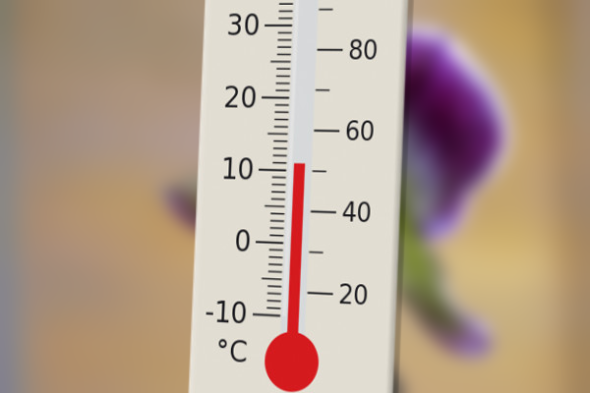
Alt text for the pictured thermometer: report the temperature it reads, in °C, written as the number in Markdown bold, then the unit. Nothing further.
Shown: **11** °C
